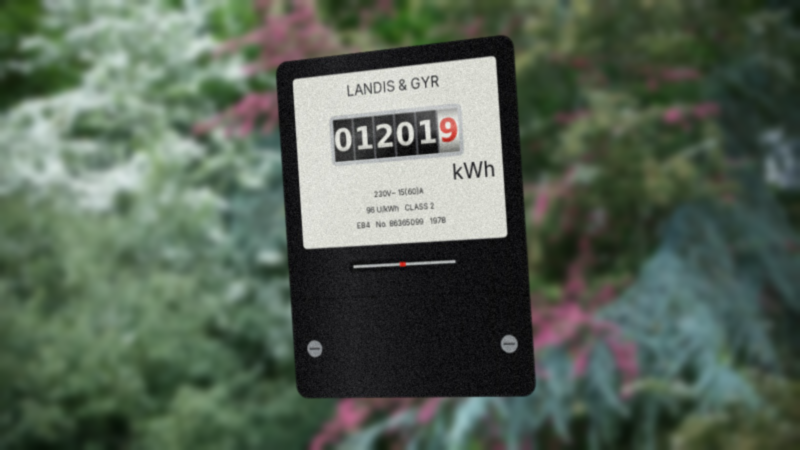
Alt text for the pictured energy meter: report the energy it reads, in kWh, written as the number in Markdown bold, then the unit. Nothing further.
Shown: **1201.9** kWh
